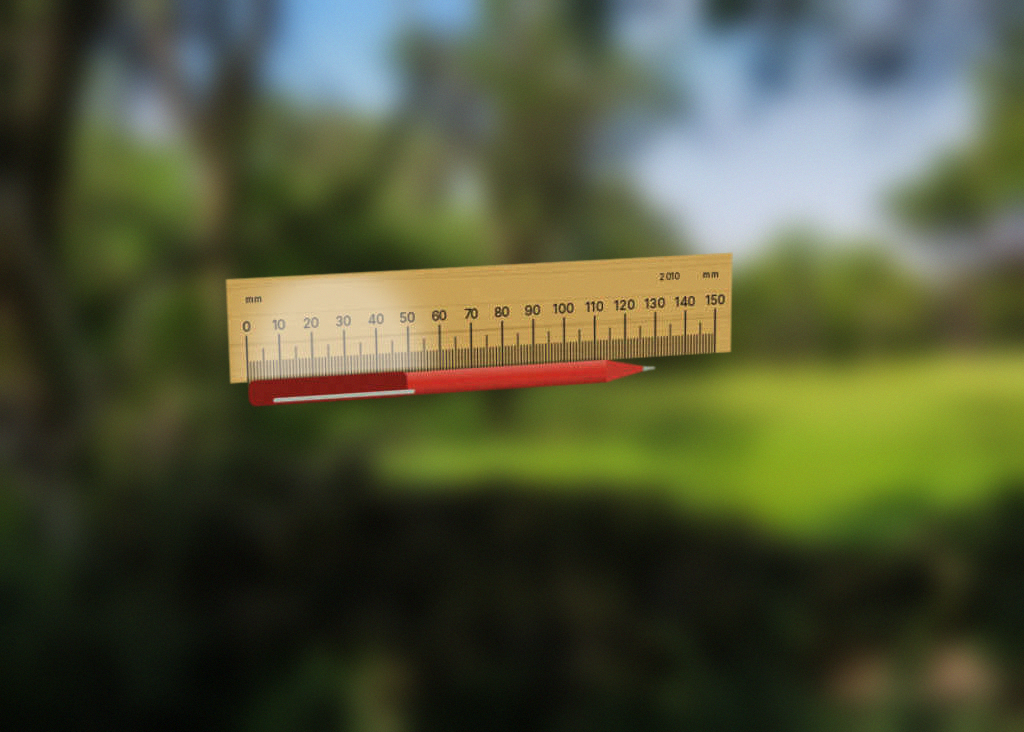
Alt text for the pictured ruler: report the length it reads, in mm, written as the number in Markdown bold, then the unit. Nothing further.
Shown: **130** mm
